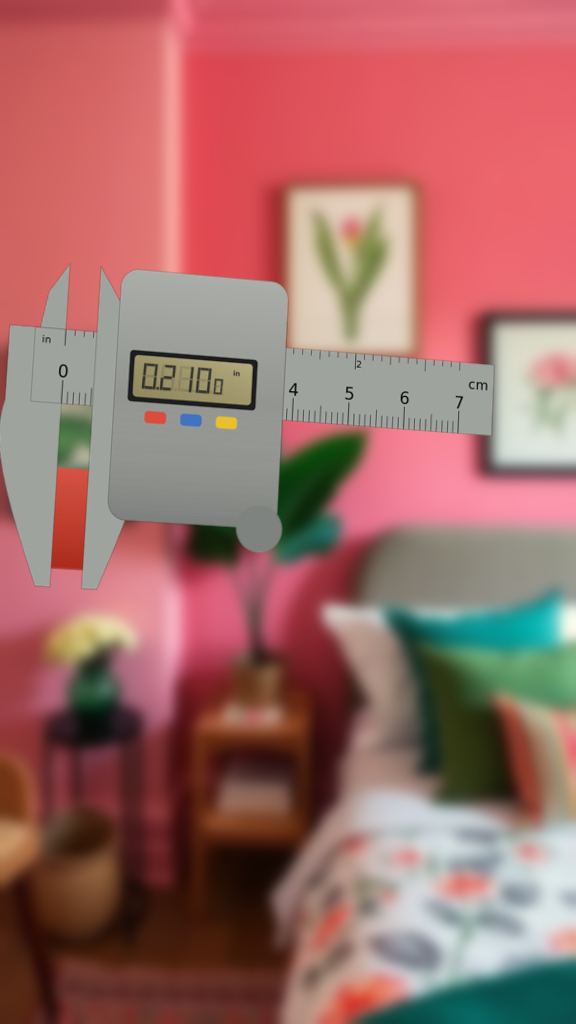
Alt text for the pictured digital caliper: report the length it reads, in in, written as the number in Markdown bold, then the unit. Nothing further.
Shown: **0.2100** in
